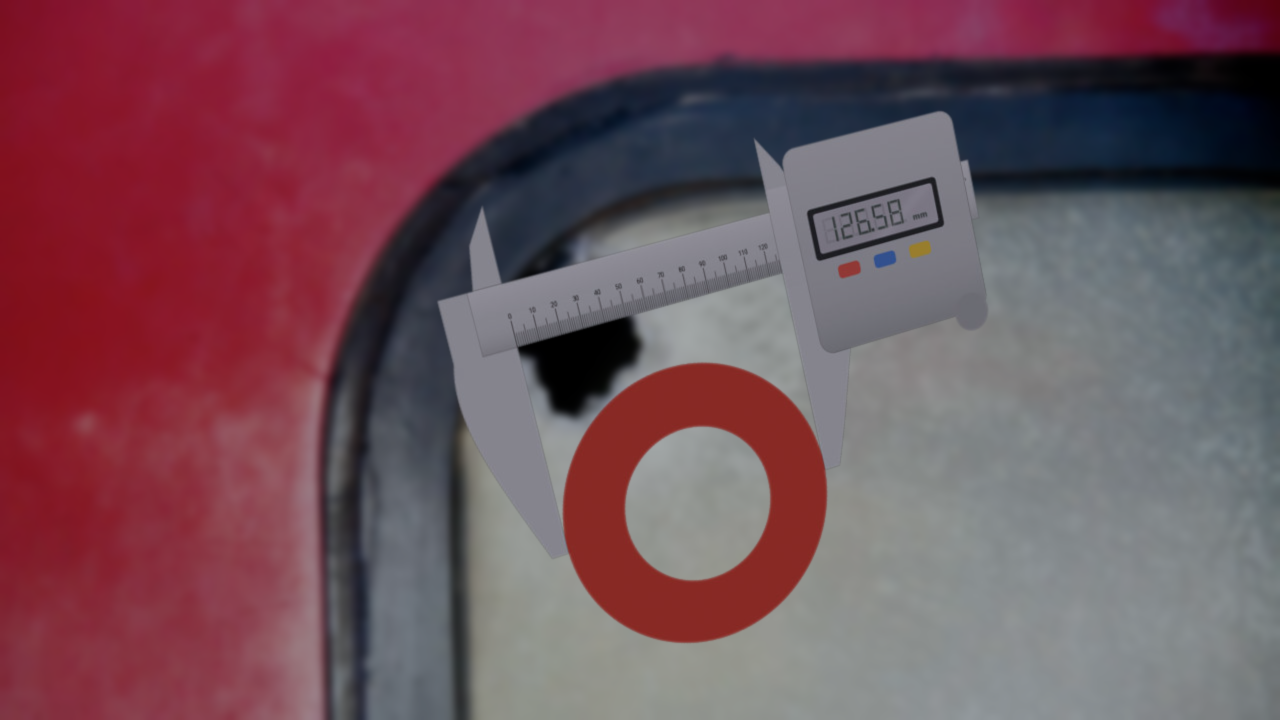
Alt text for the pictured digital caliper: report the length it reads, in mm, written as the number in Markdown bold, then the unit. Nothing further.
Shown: **126.58** mm
